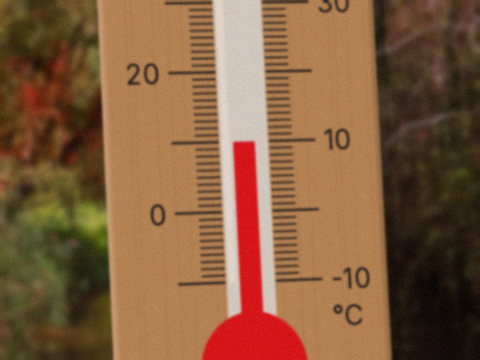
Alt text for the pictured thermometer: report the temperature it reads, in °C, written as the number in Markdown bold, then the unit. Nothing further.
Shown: **10** °C
